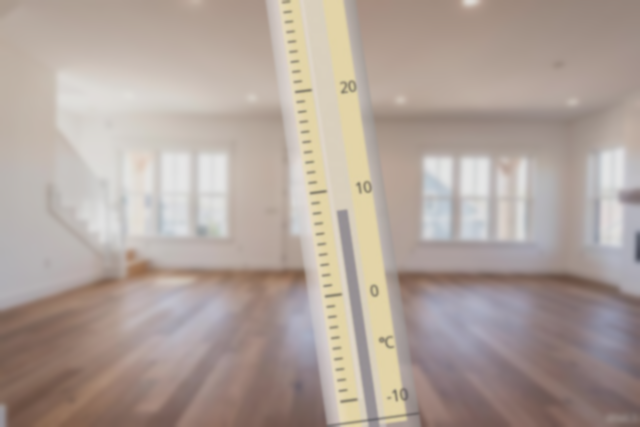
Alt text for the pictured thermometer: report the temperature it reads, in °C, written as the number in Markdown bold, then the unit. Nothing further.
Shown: **8** °C
